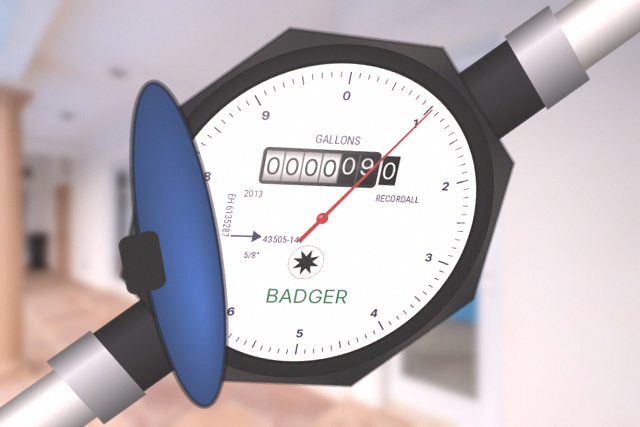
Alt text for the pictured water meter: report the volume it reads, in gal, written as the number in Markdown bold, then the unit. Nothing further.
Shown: **91.0** gal
